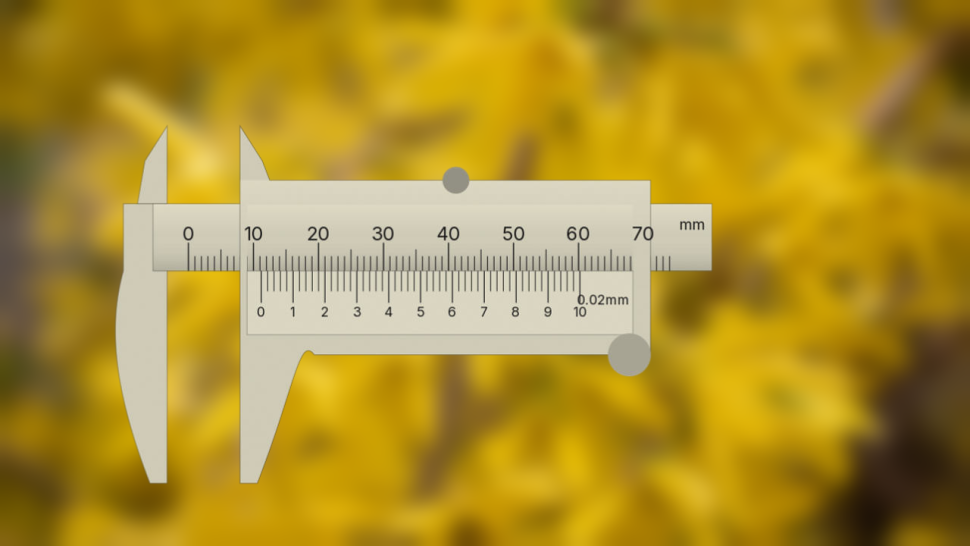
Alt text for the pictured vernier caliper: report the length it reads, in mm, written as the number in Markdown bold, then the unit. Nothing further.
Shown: **11.2** mm
